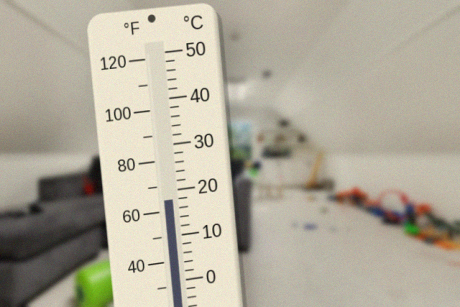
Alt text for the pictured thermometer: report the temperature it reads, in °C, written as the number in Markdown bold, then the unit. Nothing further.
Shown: **18** °C
